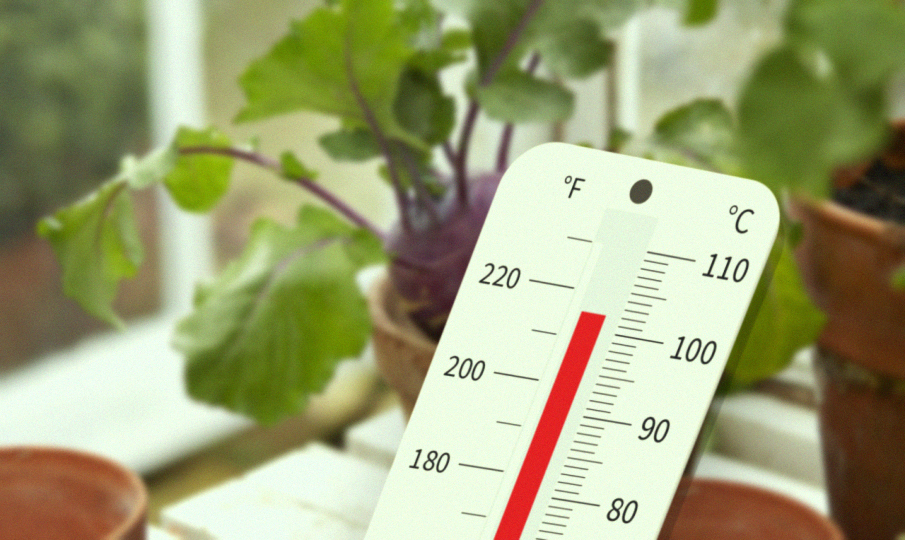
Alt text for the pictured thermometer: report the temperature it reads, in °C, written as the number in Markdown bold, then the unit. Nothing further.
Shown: **102** °C
